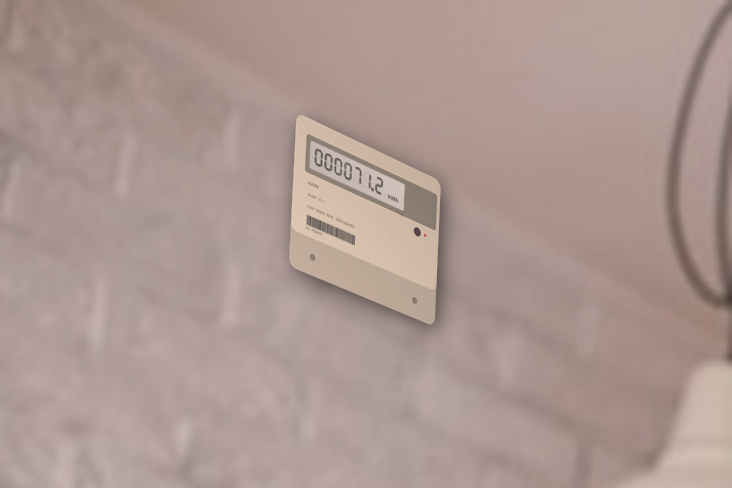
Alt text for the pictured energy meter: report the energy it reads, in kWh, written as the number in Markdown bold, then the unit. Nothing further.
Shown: **71.2** kWh
